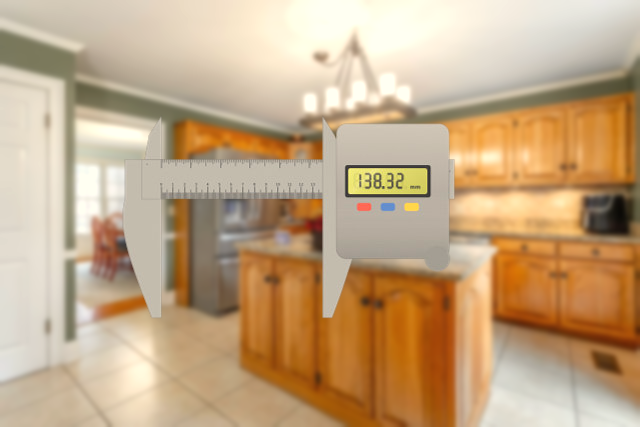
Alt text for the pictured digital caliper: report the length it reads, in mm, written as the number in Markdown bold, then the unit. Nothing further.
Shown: **138.32** mm
